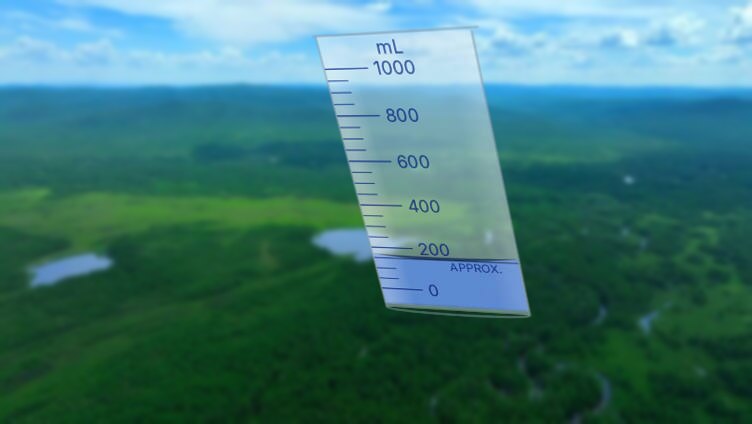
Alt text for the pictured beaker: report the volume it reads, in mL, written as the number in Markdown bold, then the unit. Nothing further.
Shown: **150** mL
